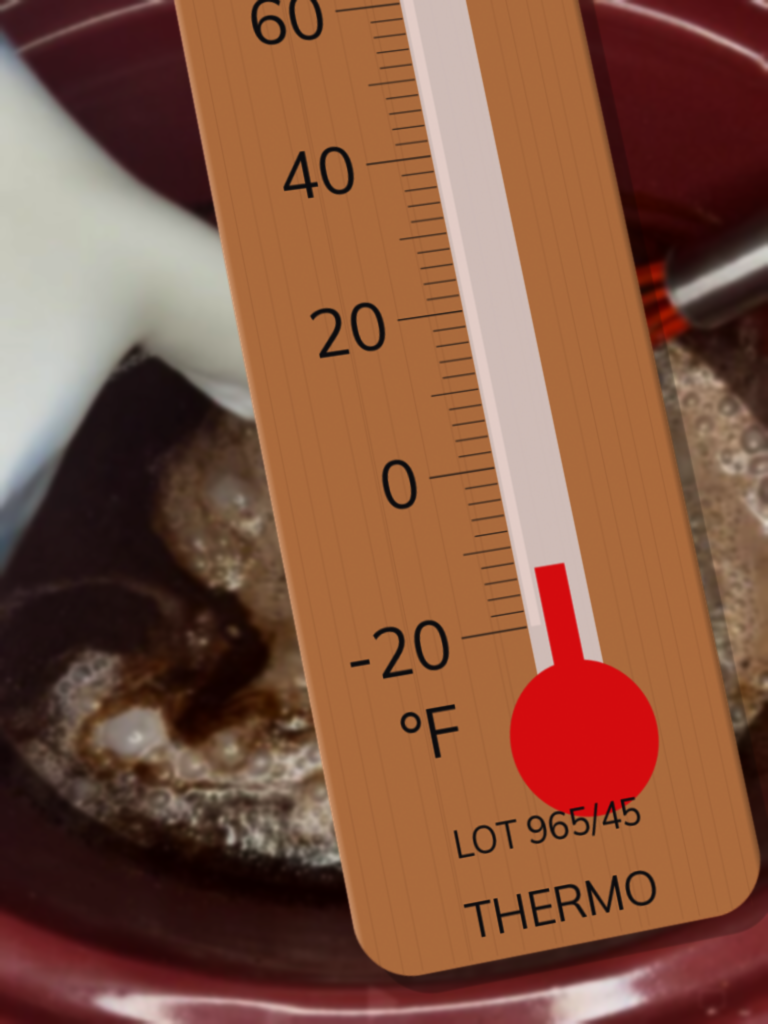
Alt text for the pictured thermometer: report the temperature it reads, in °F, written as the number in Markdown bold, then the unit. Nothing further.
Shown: **-13** °F
